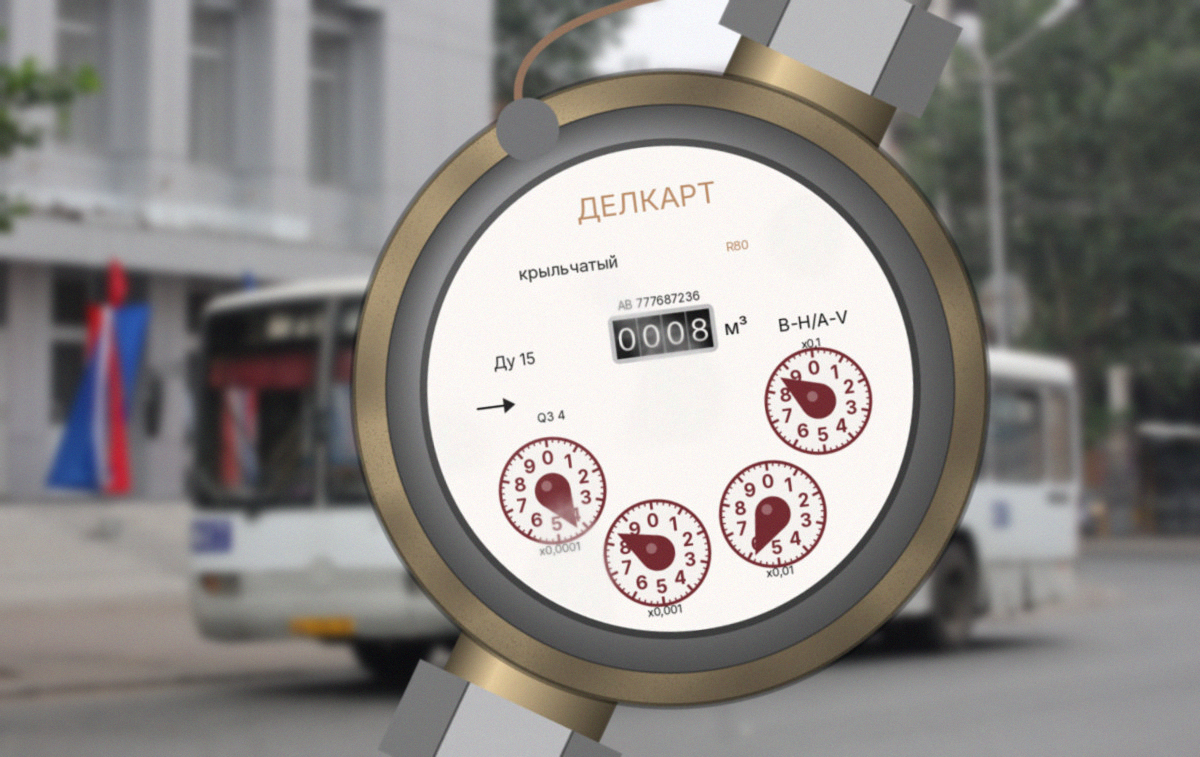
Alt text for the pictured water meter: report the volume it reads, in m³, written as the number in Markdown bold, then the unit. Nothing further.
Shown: **8.8584** m³
